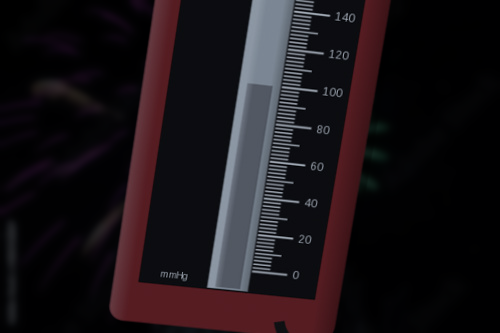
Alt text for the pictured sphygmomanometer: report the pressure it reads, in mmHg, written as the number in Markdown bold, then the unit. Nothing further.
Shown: **100** mmHg
